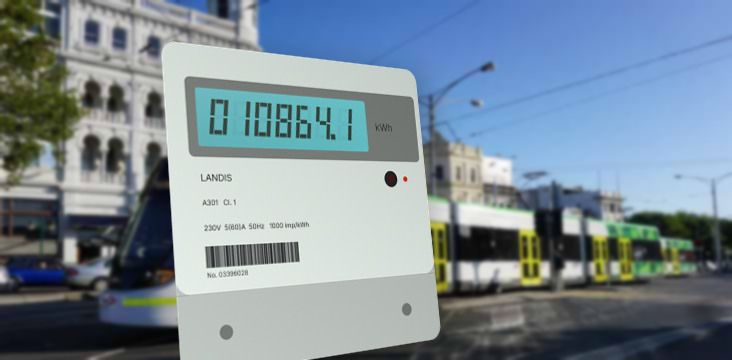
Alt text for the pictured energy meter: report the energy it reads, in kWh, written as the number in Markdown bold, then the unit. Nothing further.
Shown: **10864.1** kWh
